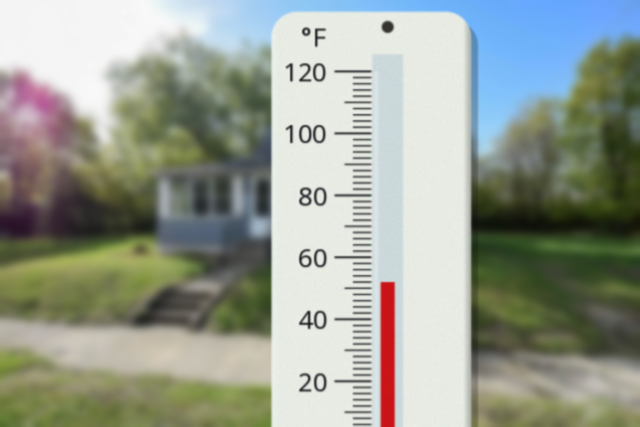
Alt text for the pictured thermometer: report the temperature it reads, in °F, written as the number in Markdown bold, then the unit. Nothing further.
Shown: **52** °F
